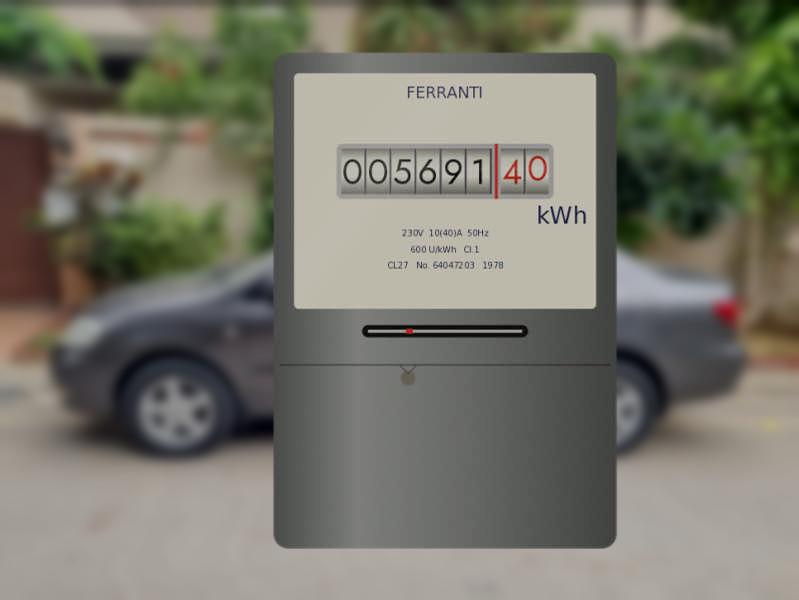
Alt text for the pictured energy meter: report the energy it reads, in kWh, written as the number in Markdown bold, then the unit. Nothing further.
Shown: **5691.40** kWh
